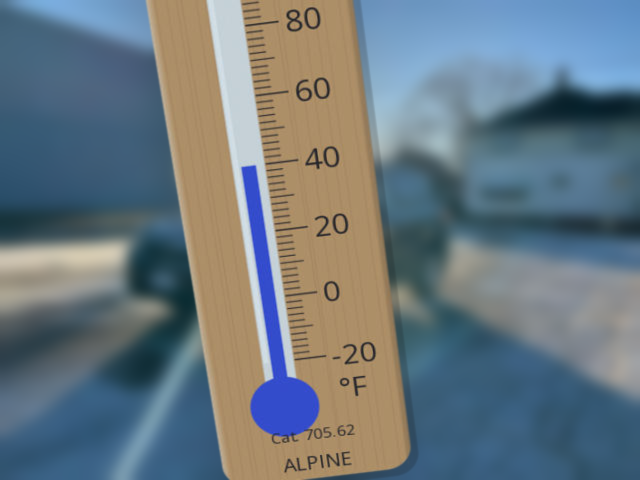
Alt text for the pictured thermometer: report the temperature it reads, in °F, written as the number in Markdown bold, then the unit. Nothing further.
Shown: **40** °F
